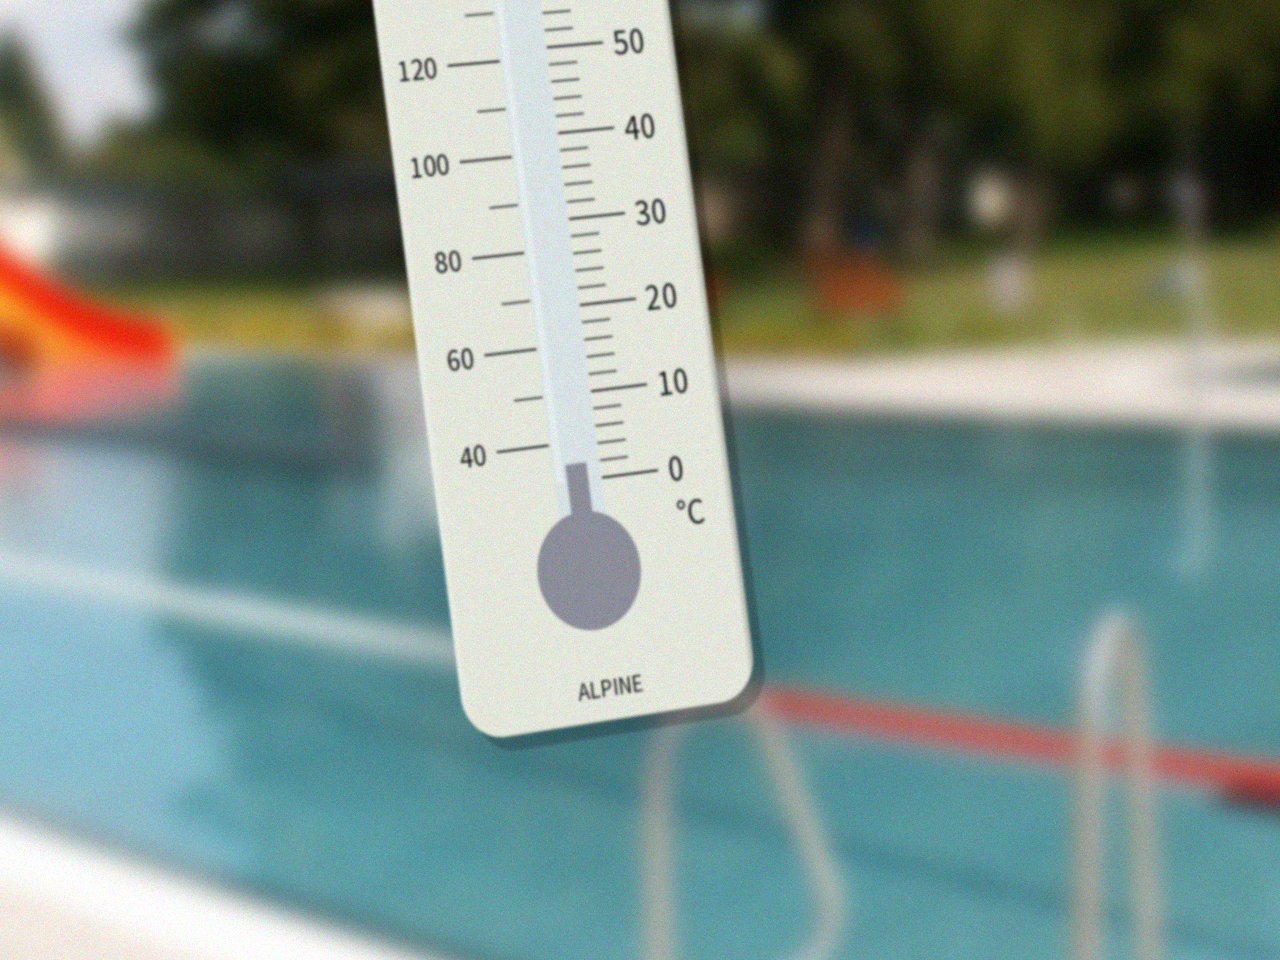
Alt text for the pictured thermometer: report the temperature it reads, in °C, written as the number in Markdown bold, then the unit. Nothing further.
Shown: **2** °C
